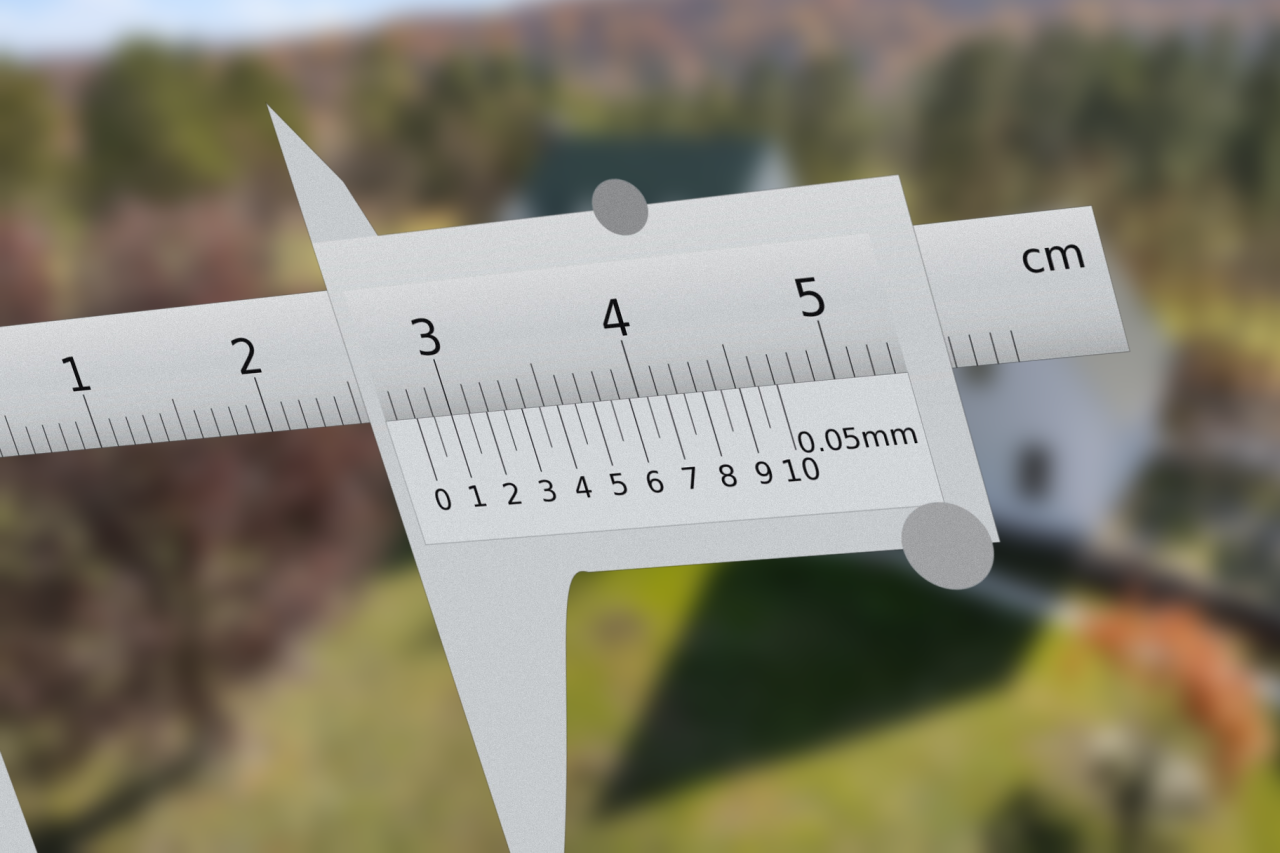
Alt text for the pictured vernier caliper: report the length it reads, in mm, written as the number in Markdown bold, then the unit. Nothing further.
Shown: **28.1** mm
